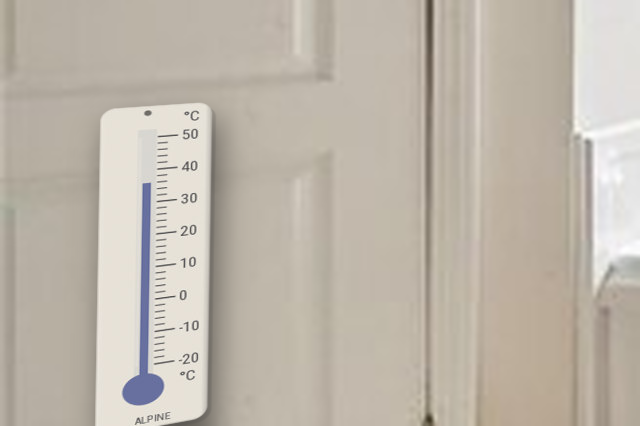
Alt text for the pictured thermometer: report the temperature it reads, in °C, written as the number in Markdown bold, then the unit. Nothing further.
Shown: **36** °C
